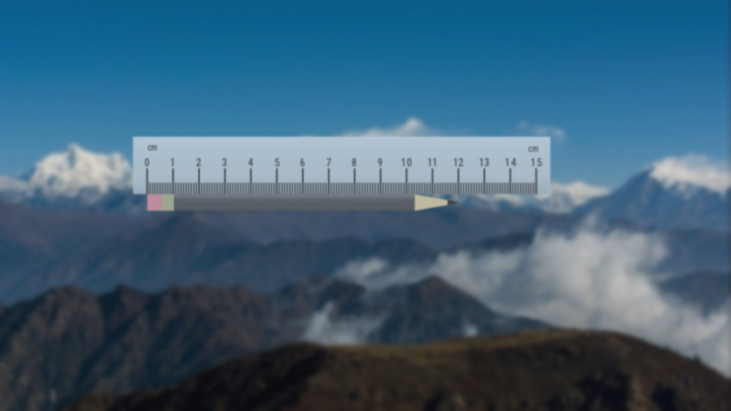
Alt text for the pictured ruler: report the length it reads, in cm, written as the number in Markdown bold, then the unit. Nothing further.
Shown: **12** cm
